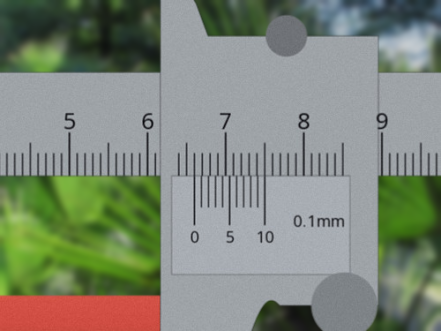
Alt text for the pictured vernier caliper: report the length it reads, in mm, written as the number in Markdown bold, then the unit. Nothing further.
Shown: **66.0** mm
